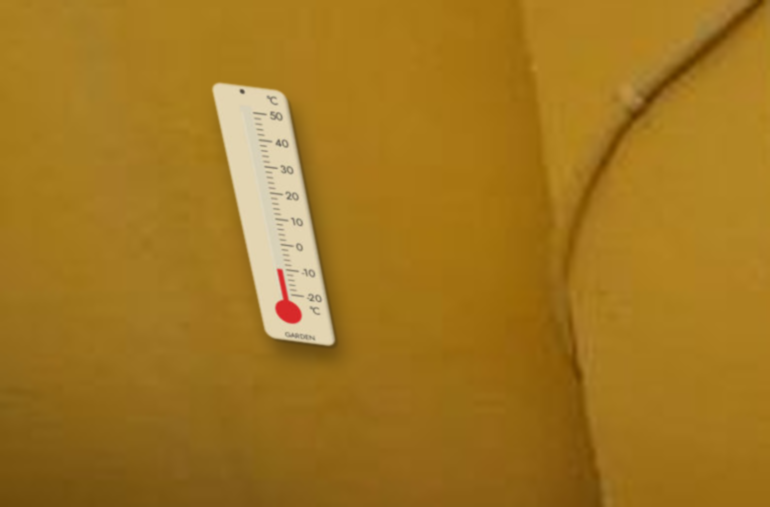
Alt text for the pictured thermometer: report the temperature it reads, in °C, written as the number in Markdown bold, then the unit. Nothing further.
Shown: **-10** °C
